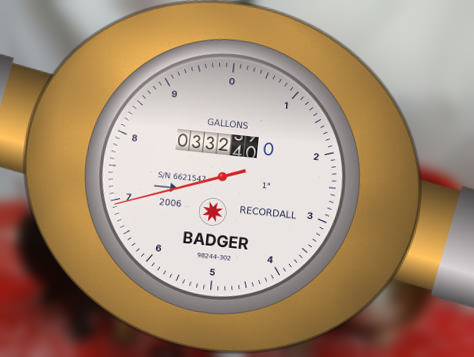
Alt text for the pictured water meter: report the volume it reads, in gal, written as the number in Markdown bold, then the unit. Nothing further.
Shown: **332396.9** gal
